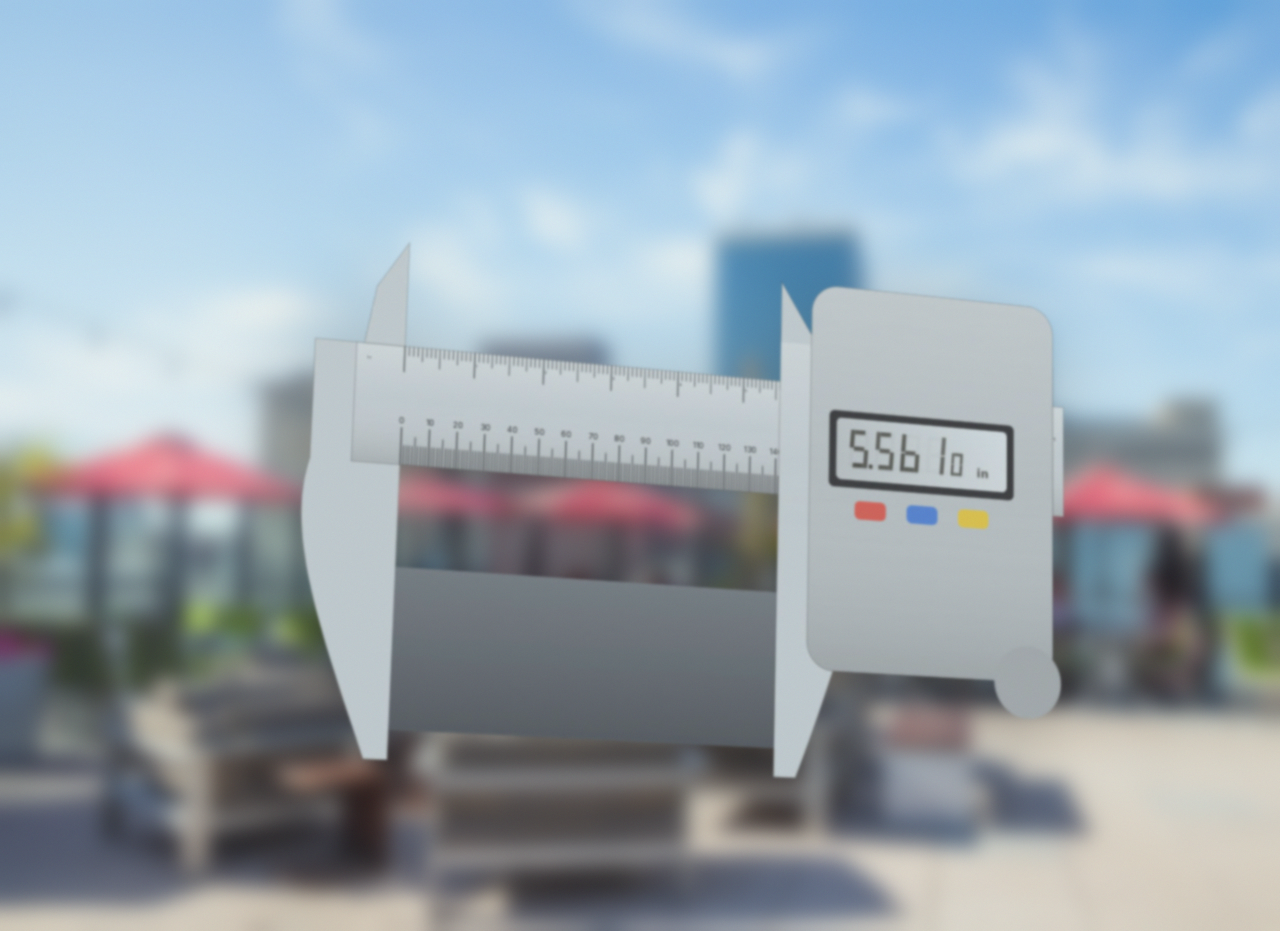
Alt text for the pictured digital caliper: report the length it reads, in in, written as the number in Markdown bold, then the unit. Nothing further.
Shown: **5.5610** in
